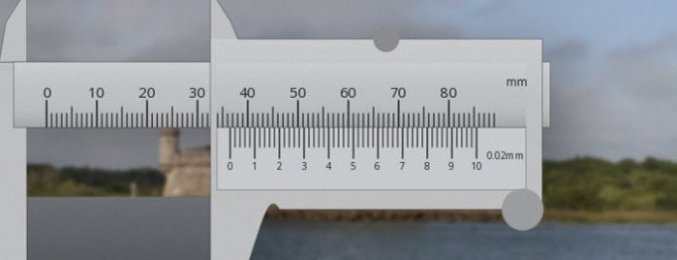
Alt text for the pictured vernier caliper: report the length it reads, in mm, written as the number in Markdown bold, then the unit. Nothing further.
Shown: **36.5** mm
